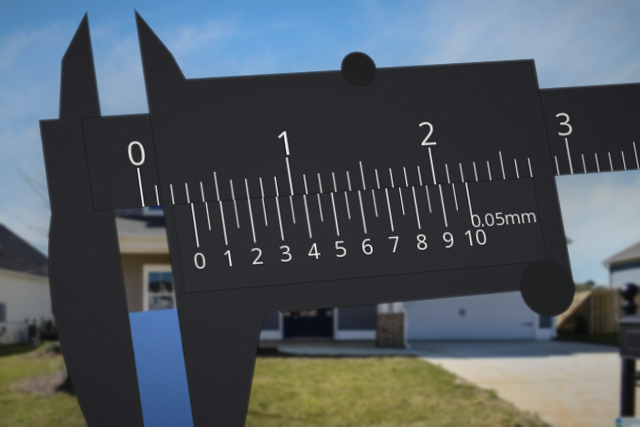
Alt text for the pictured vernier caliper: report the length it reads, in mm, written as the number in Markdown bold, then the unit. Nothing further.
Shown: **3.2** mm
